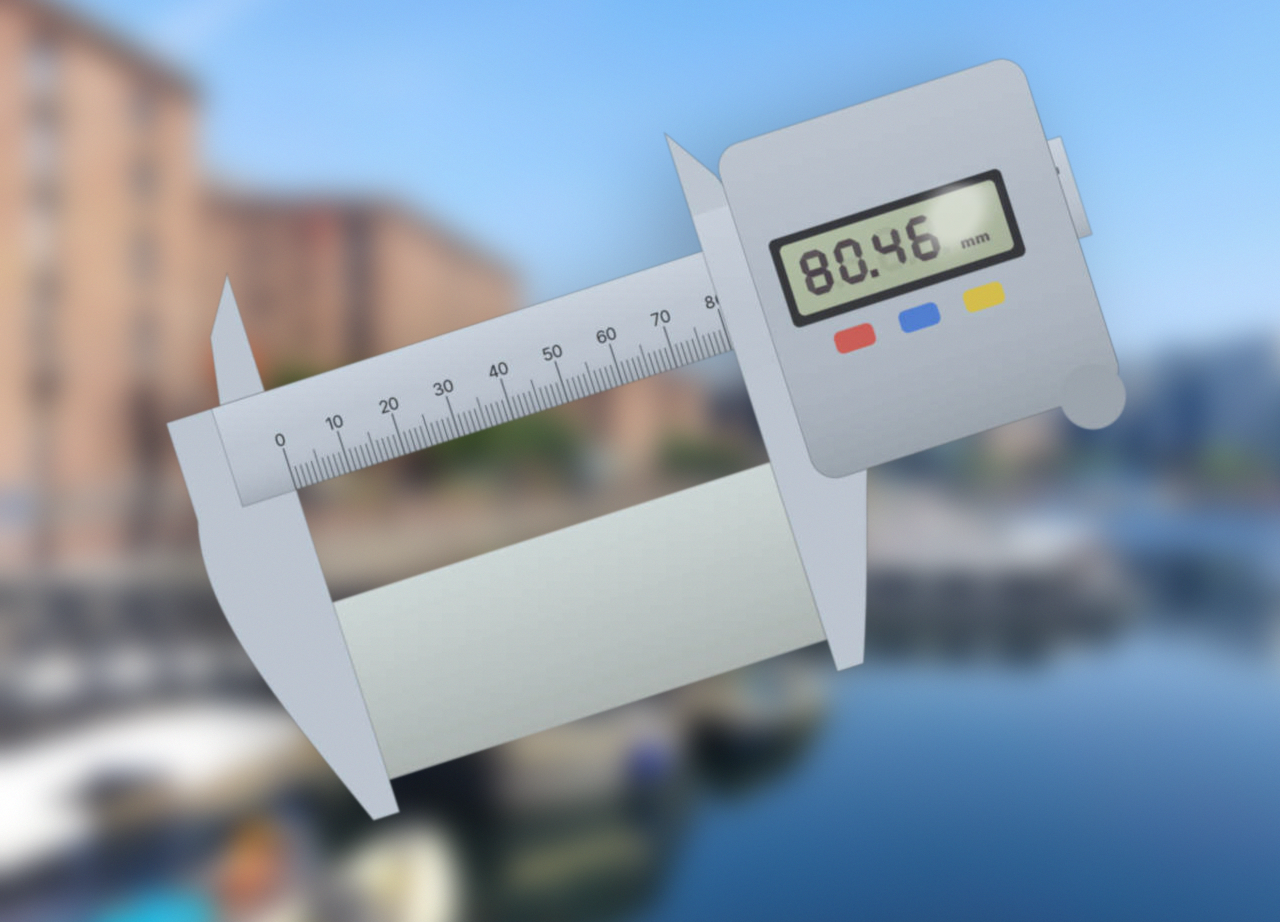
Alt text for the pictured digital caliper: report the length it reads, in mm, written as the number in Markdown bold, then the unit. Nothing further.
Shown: **80.46** mm
